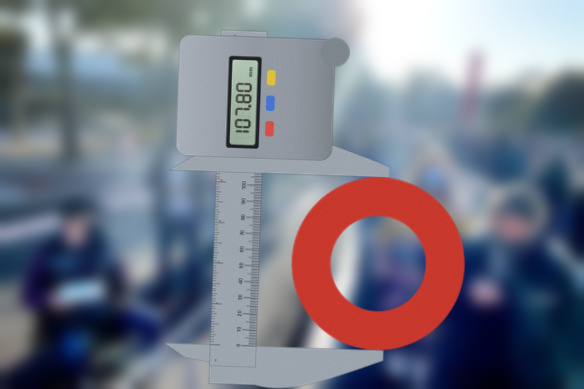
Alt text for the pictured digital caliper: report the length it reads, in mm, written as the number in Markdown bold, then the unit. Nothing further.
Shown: **107.80** mm
